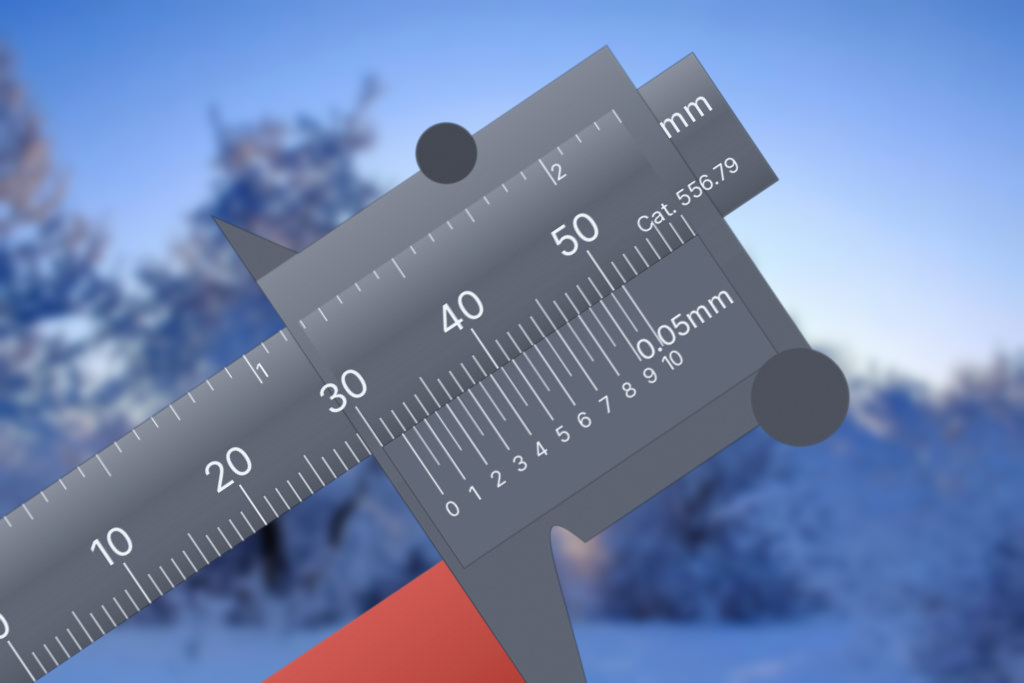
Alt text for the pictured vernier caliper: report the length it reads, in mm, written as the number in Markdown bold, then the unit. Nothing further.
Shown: **31.7** mm
